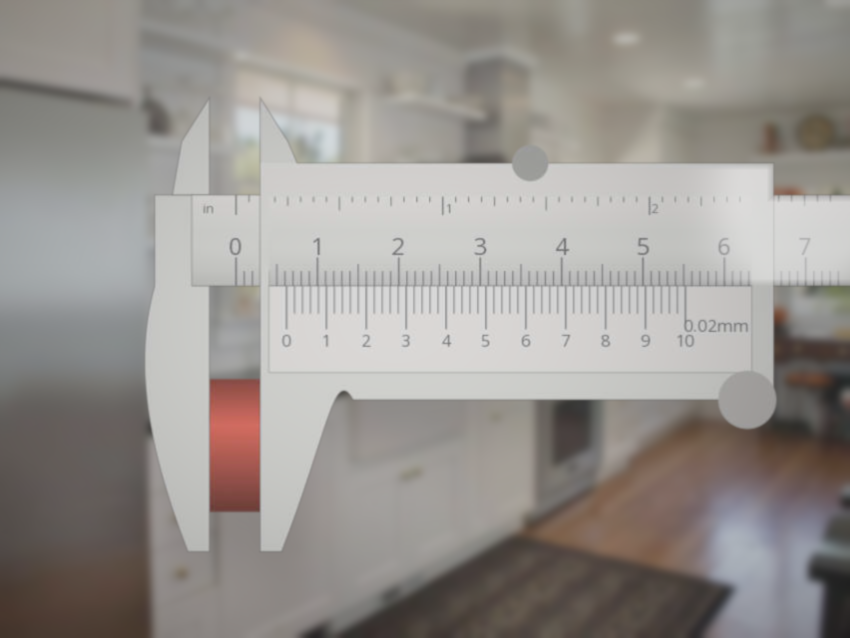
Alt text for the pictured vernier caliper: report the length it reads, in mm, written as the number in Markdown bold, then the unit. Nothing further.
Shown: **6.2** mm
